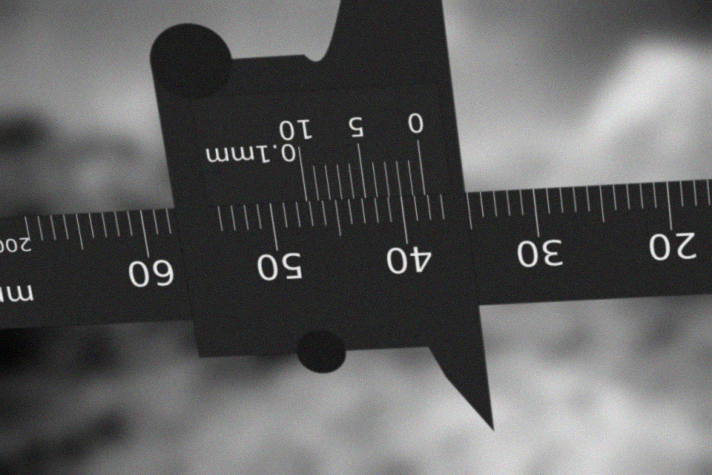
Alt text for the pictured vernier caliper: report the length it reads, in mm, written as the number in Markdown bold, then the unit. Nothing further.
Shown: **38.2** mm
